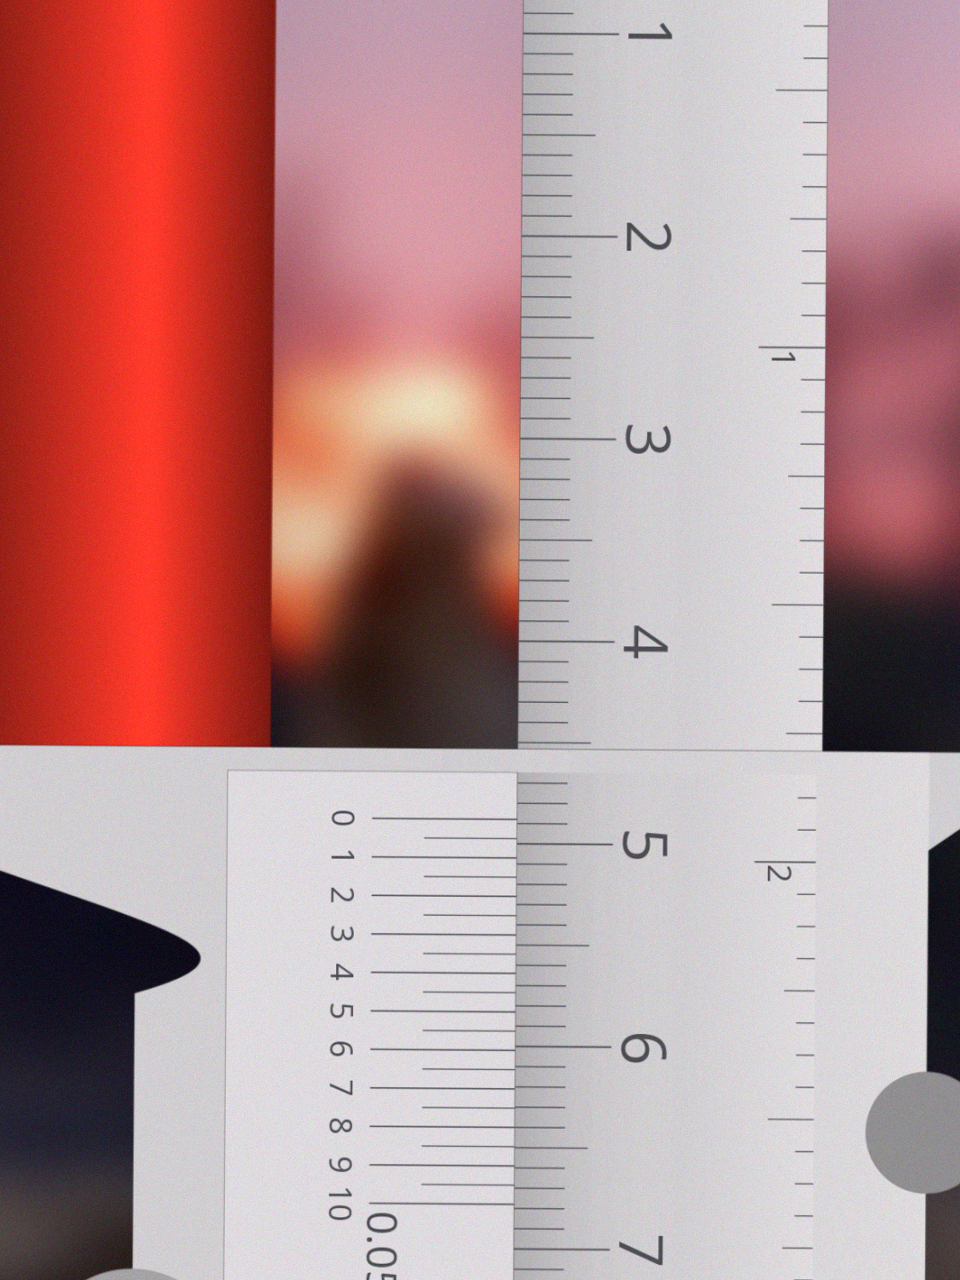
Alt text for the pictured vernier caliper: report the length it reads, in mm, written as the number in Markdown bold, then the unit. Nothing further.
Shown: **48.8** mm
